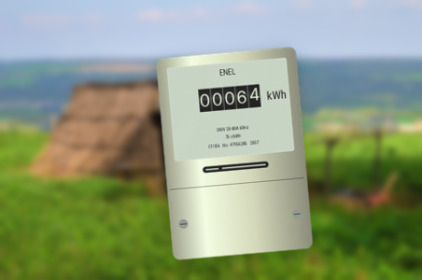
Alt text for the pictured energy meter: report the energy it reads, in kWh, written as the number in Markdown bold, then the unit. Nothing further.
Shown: **64** kWh
